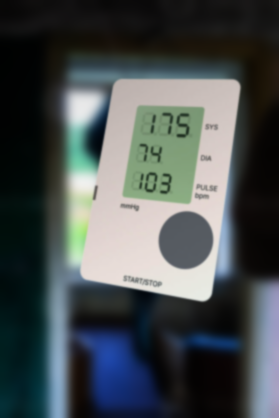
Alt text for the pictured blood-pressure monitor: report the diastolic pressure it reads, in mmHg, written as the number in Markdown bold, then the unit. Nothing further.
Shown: **74** mmHg
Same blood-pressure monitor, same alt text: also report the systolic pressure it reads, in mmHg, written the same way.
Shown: **175** mmHg
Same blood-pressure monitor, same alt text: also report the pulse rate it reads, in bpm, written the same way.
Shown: **103** bpm
